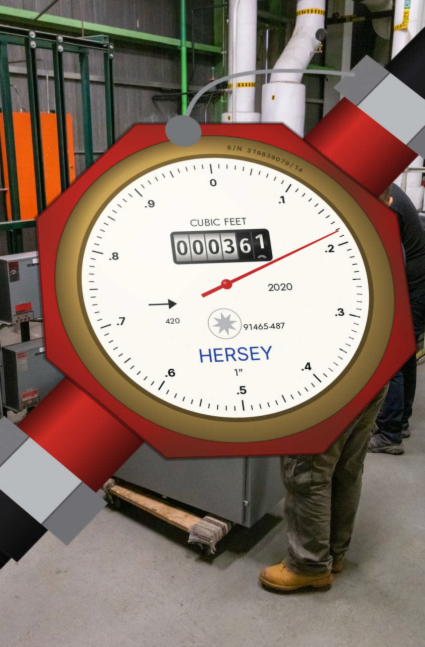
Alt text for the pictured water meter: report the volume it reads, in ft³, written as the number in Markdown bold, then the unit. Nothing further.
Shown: **361.18** ft³
